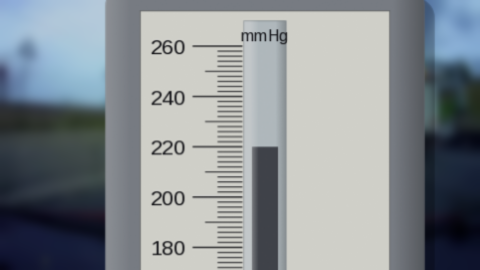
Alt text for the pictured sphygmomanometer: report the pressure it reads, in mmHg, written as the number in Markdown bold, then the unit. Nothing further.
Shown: **220** mmHg
